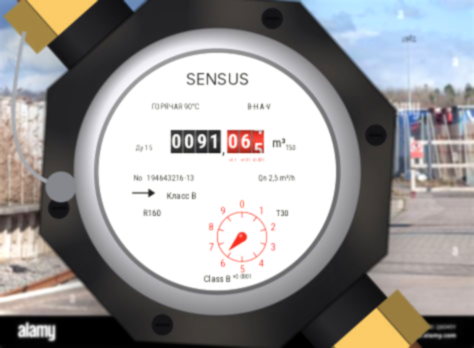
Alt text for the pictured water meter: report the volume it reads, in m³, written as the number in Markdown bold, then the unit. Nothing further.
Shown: **91.0646** m³
